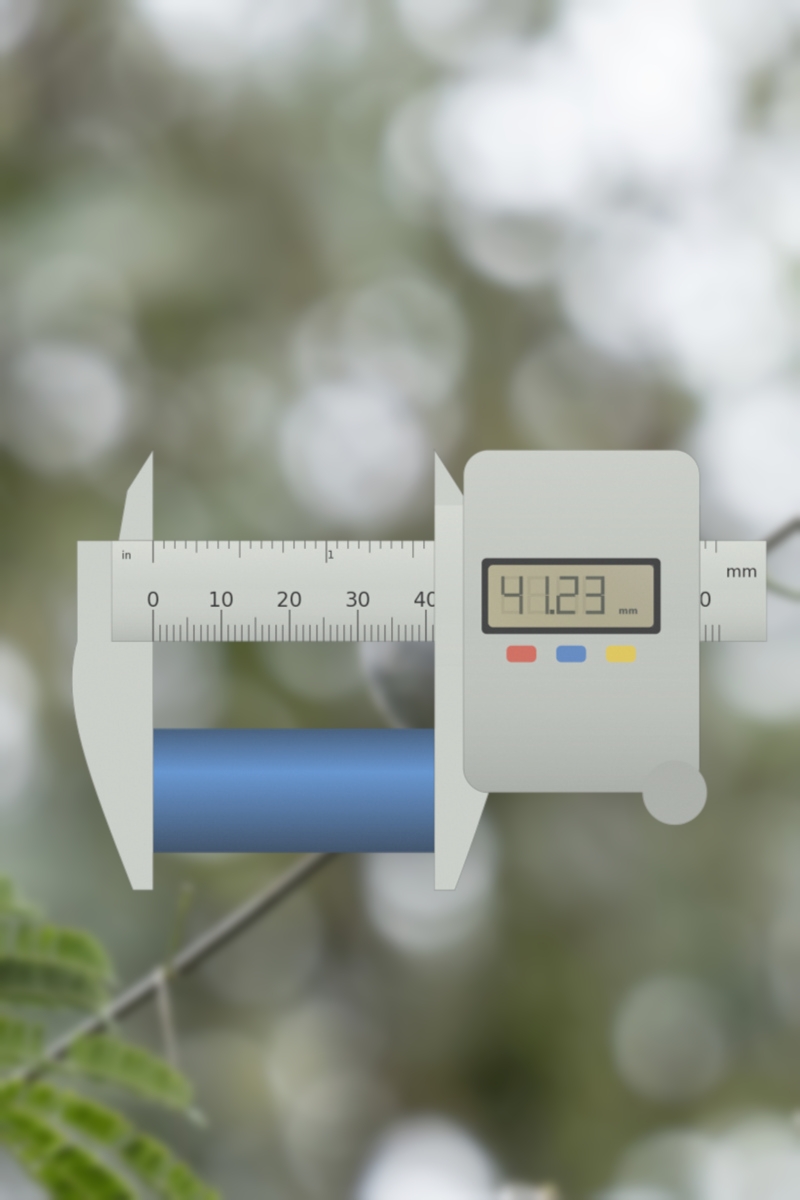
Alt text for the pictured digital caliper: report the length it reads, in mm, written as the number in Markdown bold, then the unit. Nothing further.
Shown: **41.23** mm
